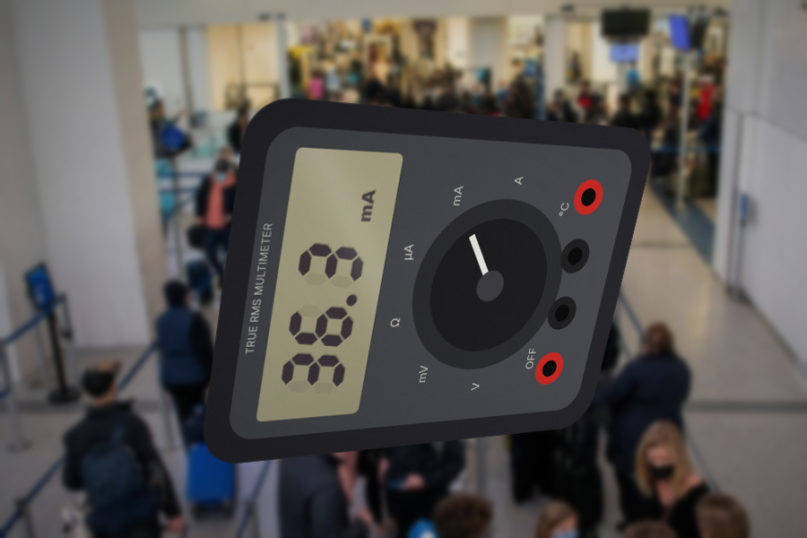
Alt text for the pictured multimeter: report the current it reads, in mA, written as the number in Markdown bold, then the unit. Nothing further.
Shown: **36.3** mA
